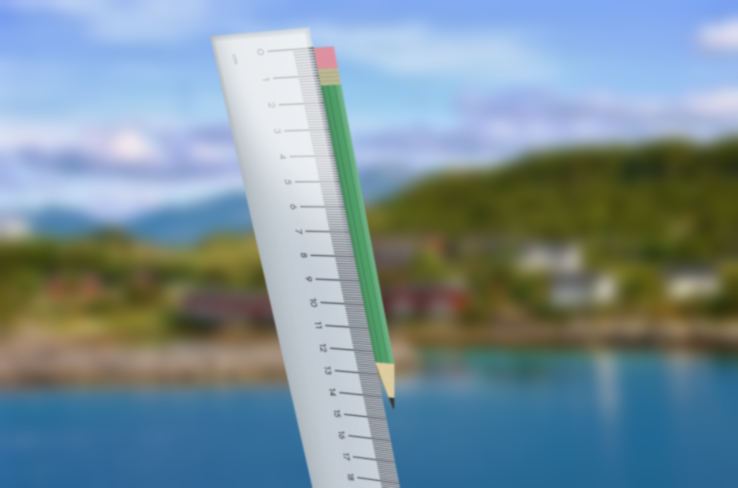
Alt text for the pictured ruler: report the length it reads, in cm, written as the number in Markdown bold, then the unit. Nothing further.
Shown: **14.5** cm
